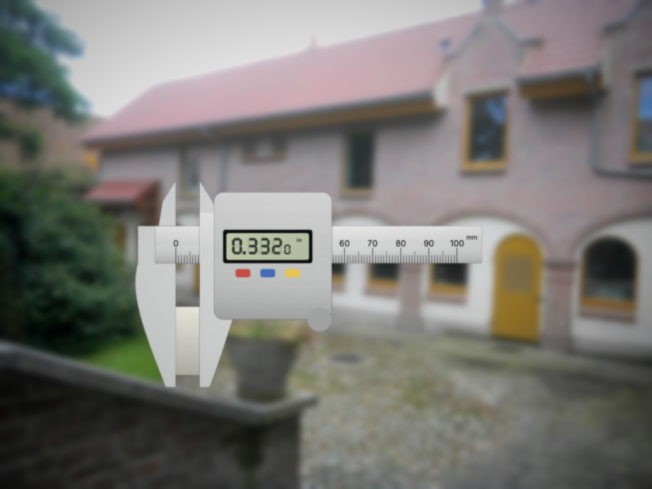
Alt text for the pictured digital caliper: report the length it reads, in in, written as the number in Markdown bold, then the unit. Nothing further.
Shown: **0.3320** in
